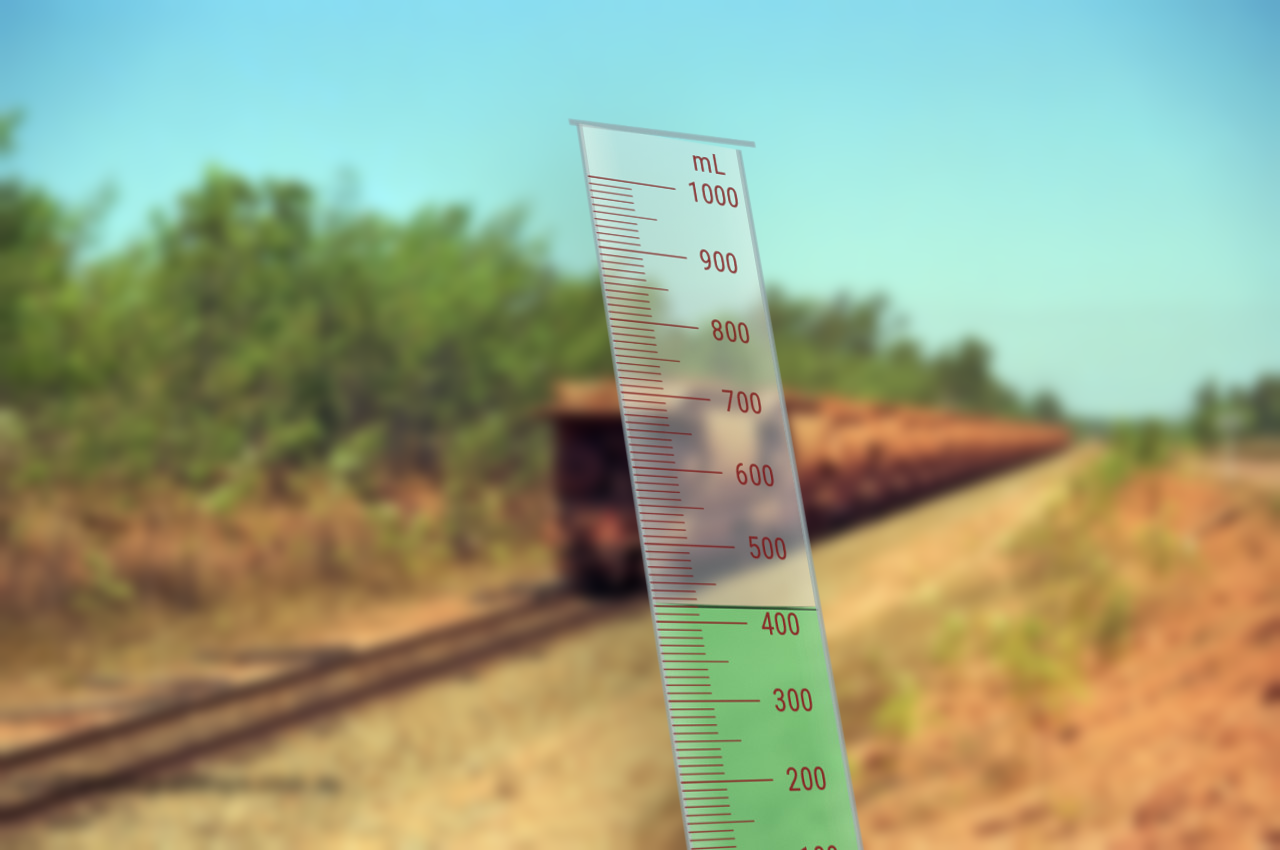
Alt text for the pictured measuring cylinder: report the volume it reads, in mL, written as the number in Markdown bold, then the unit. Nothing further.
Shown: **420** mL
